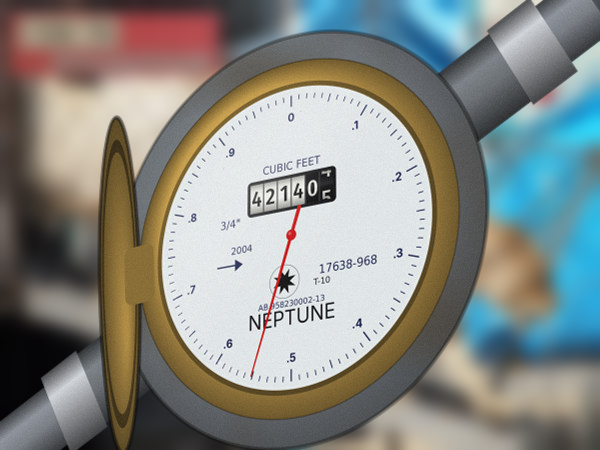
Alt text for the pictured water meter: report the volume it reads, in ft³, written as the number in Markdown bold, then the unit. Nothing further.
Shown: **421404.55** ft³
